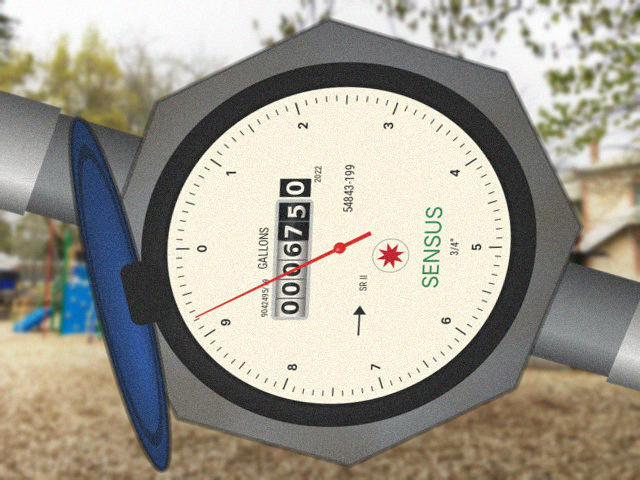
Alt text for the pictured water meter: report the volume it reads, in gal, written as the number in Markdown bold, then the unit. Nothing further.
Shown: **6749.2** gal
